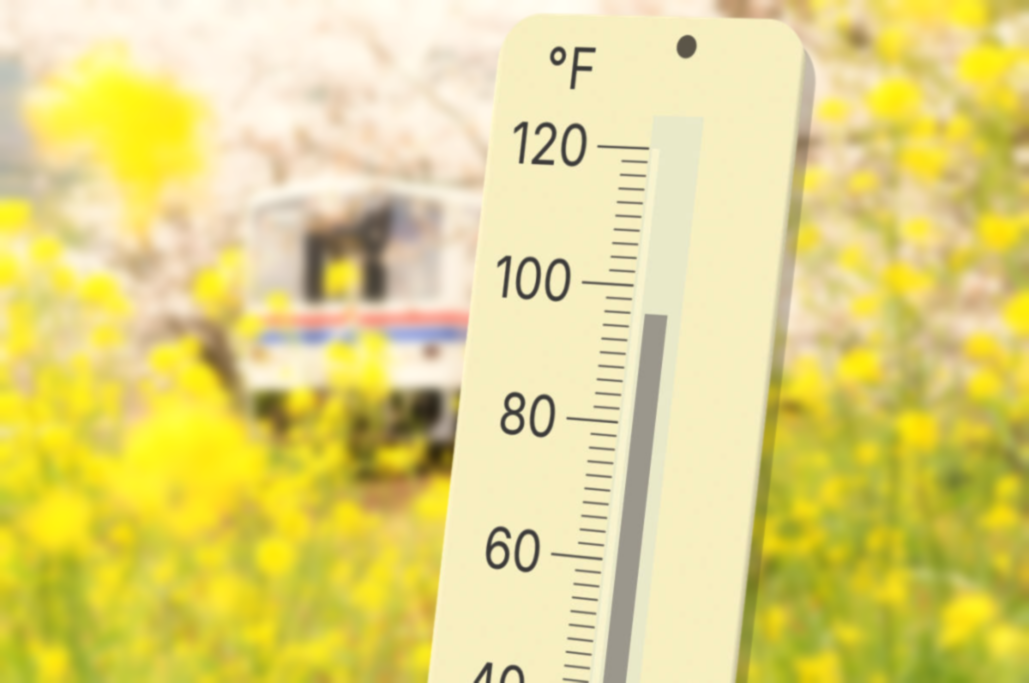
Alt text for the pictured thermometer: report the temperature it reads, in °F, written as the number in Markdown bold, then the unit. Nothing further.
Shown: **96** °F
